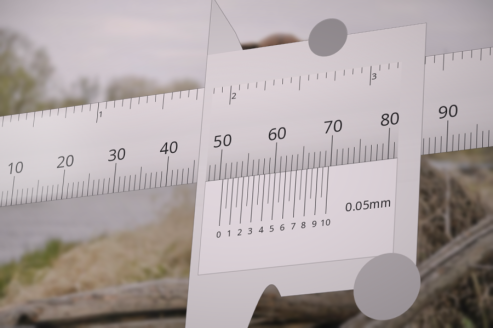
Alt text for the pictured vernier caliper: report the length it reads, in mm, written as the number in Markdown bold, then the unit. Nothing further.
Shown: **50.6** mm
